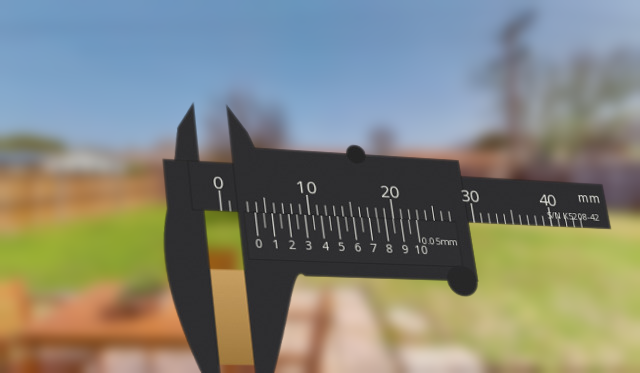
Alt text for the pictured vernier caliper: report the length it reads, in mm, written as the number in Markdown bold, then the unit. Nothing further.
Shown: **3.8** mm
